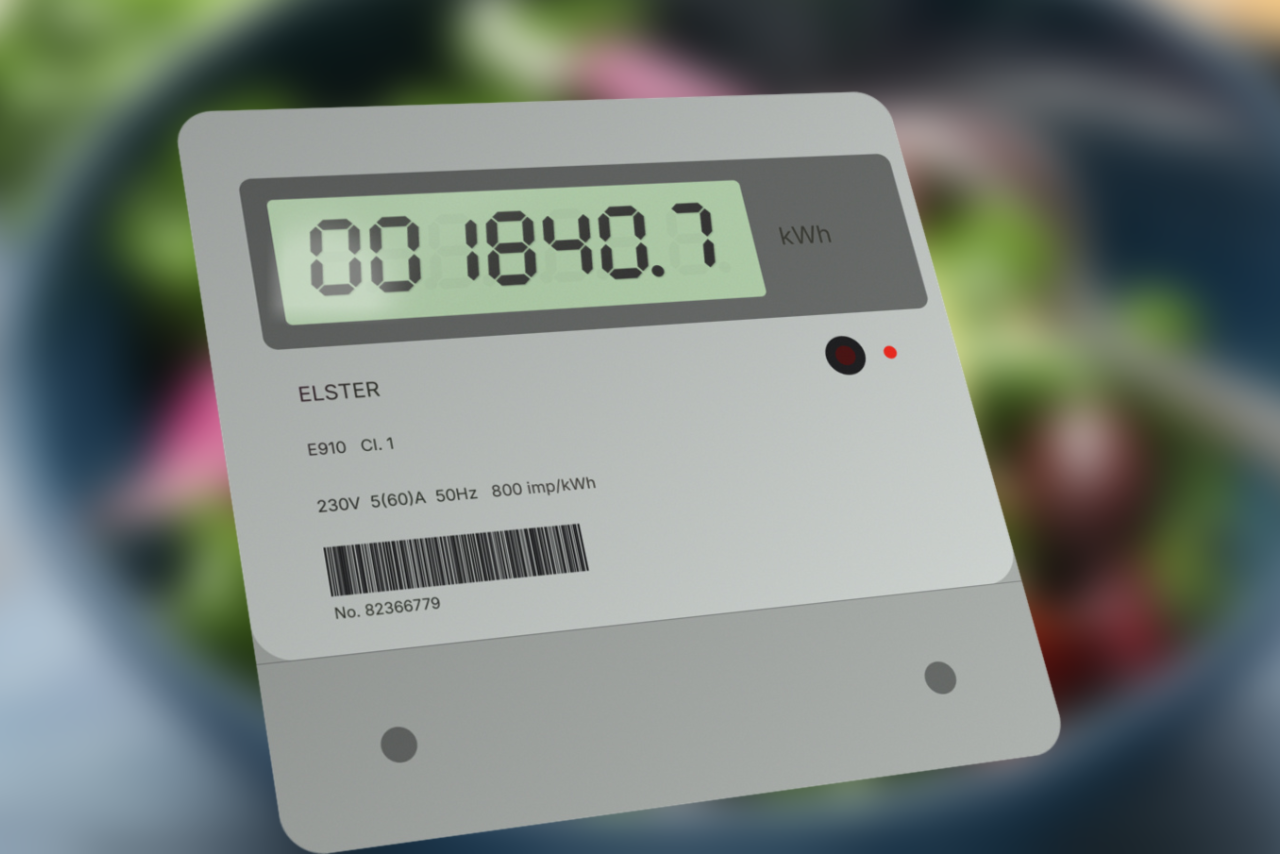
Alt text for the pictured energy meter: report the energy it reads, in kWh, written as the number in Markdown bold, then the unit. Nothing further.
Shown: **1840.7** kWh
